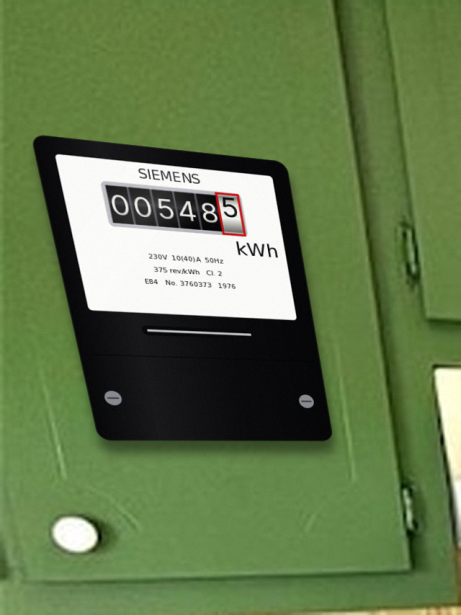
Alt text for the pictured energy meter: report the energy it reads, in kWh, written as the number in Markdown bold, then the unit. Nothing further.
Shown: **548.5** kWh
